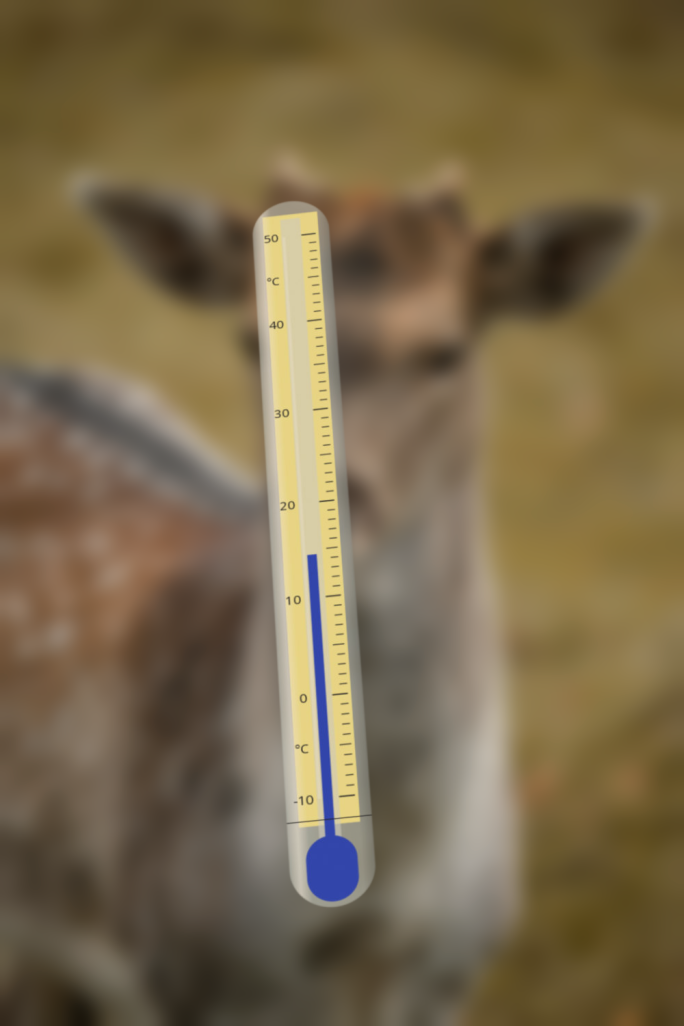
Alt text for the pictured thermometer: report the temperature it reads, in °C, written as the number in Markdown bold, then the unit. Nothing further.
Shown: **14.5** °C
